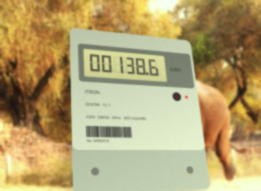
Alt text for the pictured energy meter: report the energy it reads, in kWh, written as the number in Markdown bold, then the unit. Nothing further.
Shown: **138.6** kWh
